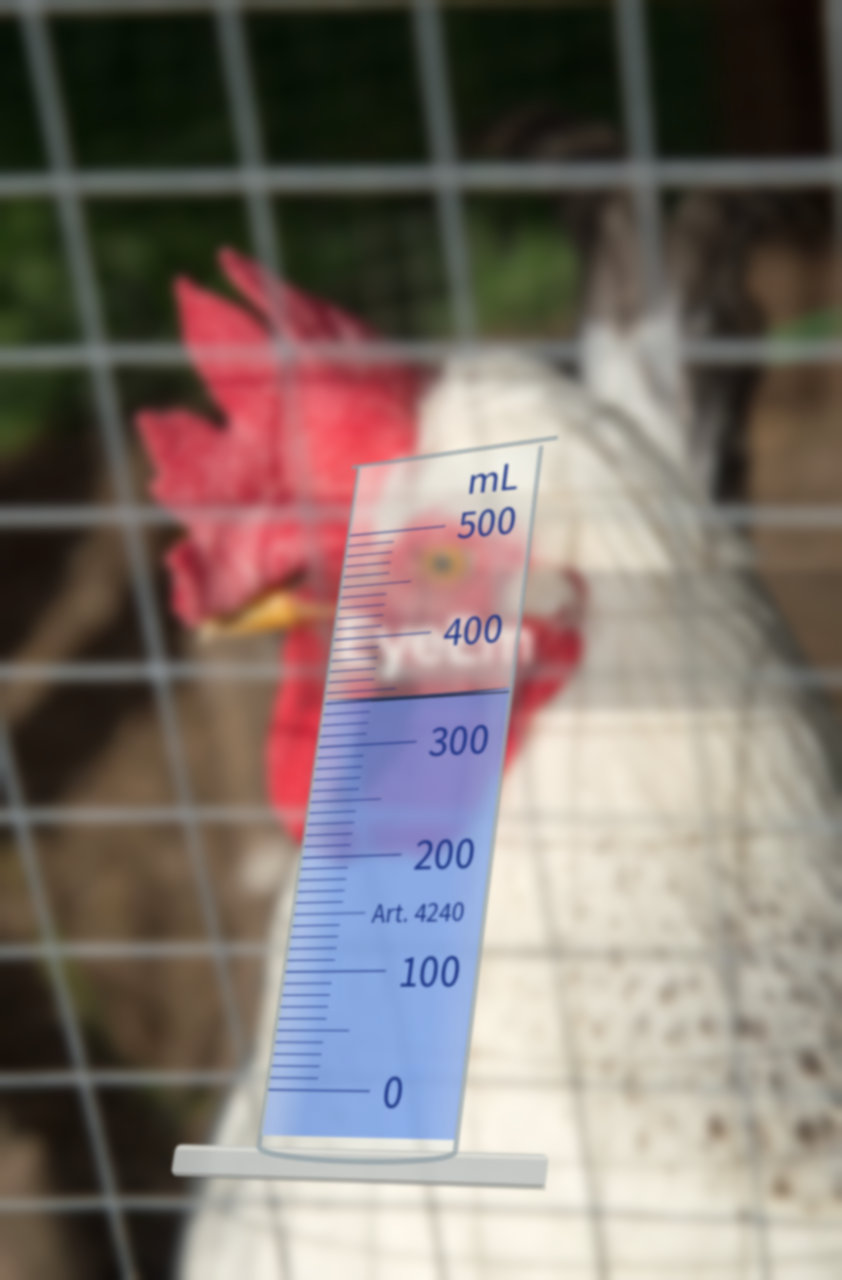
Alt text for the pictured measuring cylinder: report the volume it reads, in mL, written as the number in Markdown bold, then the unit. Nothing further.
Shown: **340** mL
